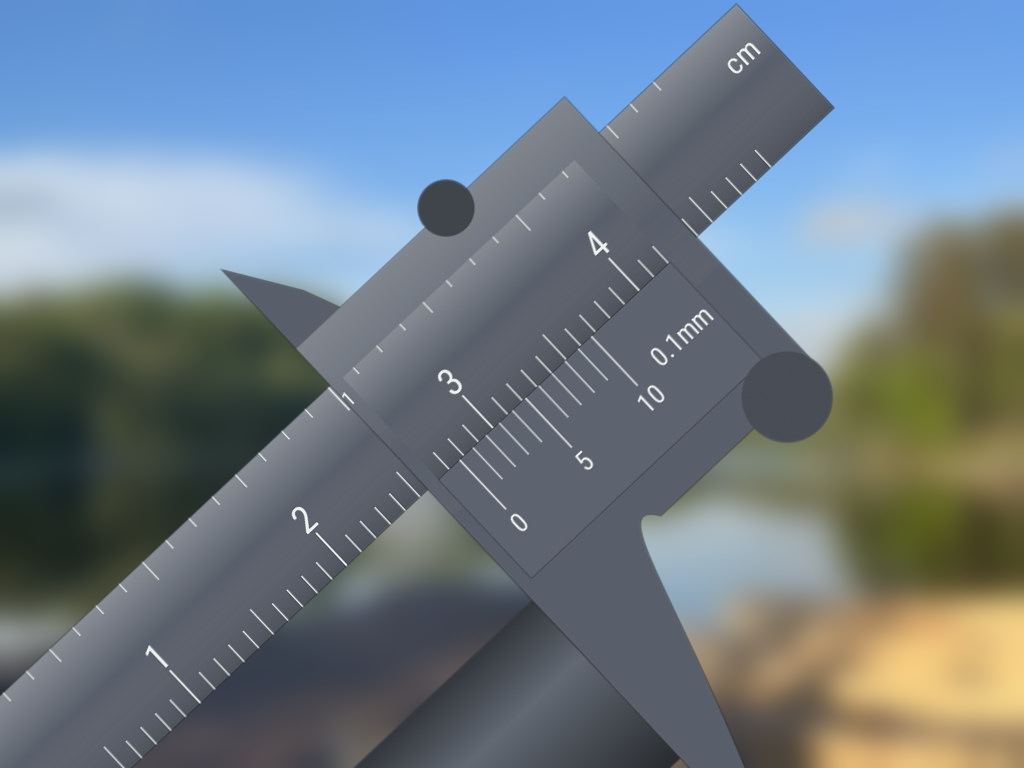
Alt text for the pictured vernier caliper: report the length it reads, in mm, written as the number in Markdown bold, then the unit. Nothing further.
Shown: **27.7** mm
